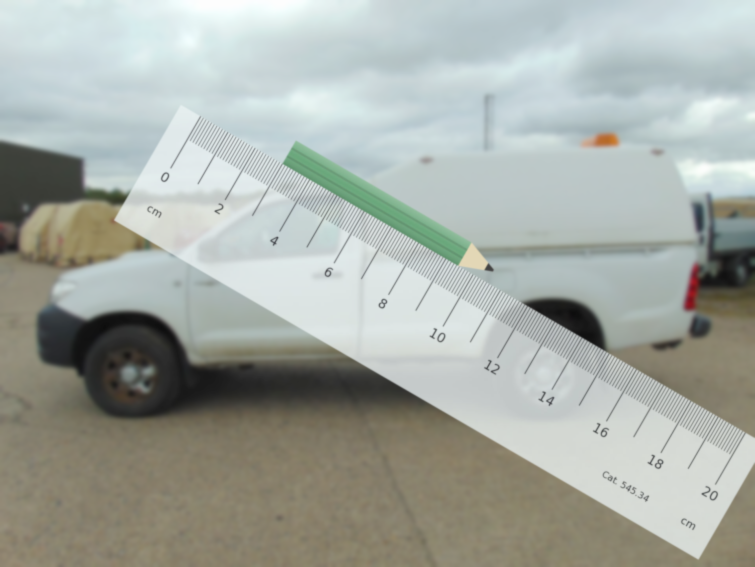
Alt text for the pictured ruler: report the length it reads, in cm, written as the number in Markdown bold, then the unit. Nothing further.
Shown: **7.5** cm
